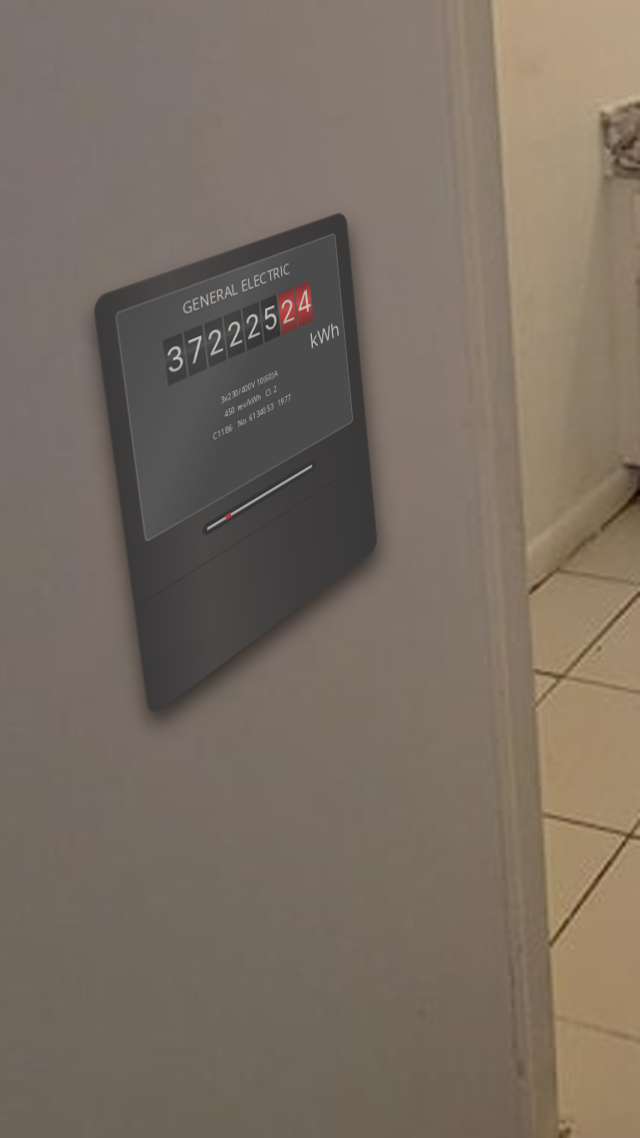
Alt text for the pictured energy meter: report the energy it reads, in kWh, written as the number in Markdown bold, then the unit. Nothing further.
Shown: **372225.24** kWh
